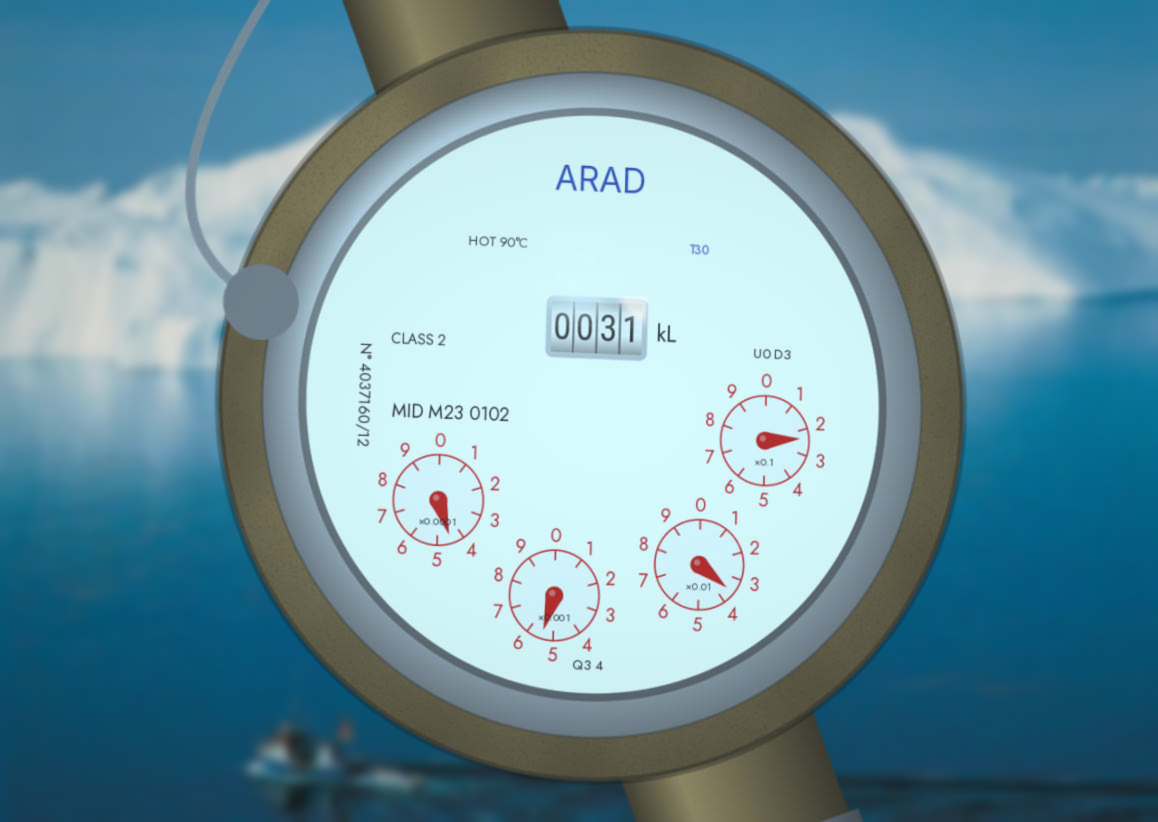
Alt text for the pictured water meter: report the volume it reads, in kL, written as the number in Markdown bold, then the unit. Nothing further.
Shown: **31.2354** kL
